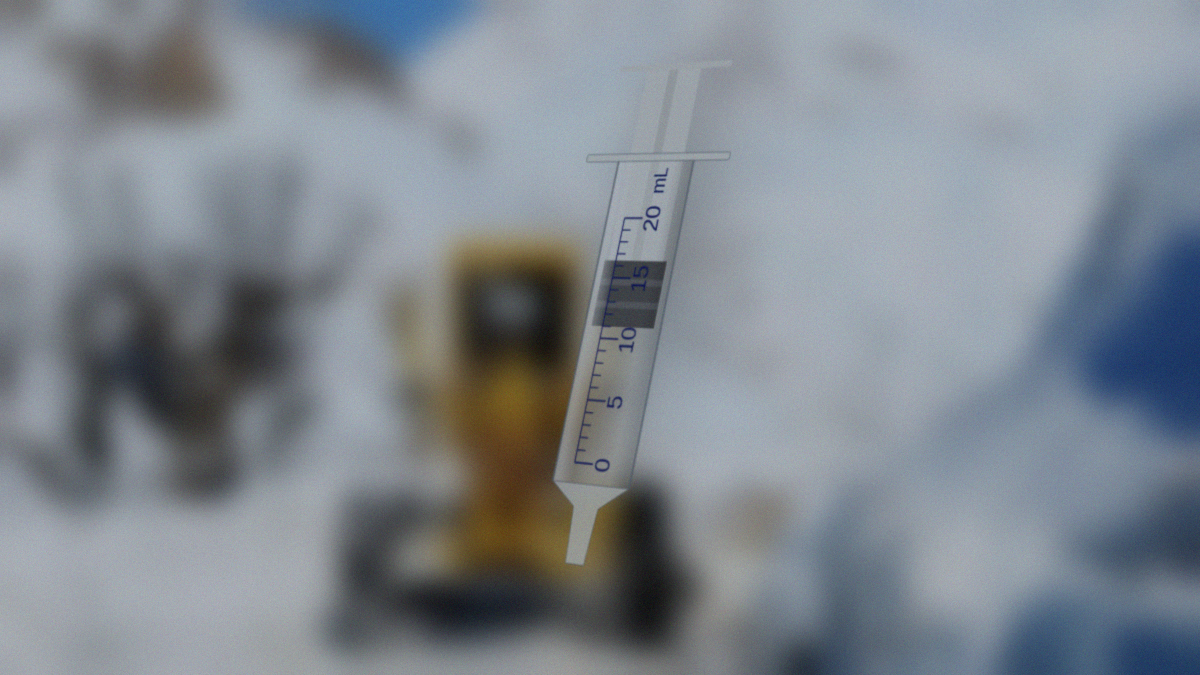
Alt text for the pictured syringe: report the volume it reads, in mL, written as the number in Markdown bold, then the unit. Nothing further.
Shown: **11** mL
